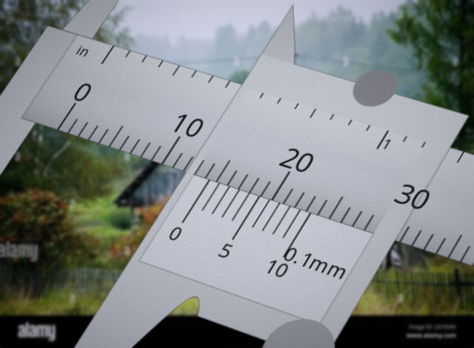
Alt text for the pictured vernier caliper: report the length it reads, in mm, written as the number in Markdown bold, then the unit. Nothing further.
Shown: **14.4** mm
